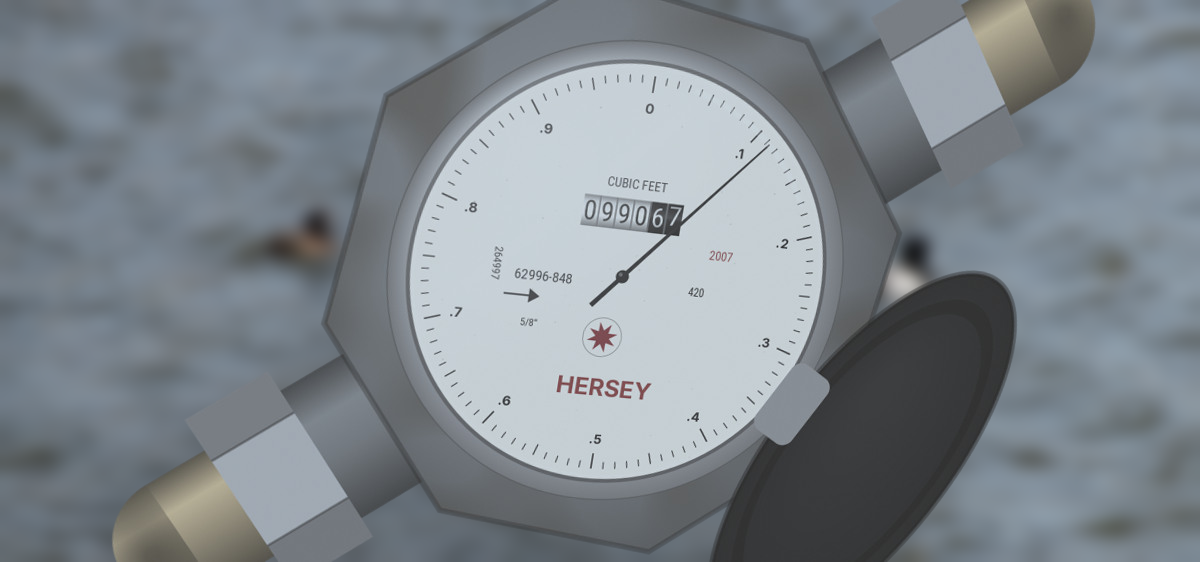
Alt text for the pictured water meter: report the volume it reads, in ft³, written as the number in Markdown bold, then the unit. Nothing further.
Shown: **99067.11** ft³
